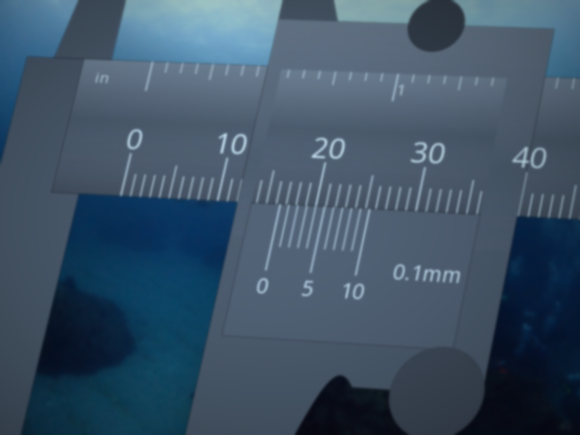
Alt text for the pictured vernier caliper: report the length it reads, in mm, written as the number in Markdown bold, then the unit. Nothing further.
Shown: **16.4** mm
